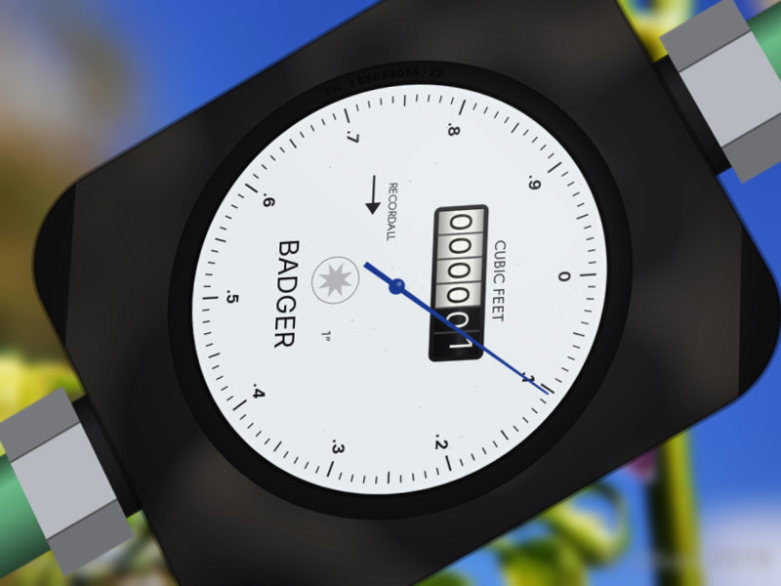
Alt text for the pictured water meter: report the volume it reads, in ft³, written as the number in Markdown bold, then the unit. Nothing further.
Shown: **1.10** ft³
